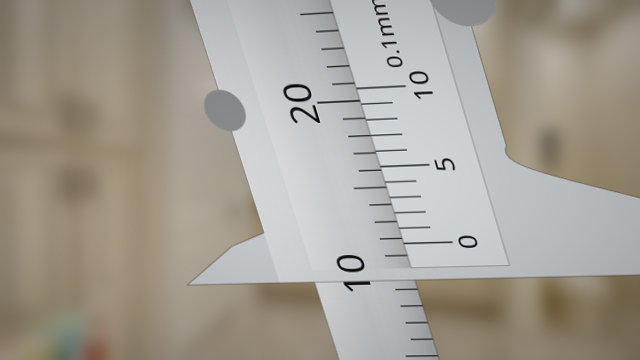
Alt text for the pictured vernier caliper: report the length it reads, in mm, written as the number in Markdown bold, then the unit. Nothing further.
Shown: **11.7** mm
